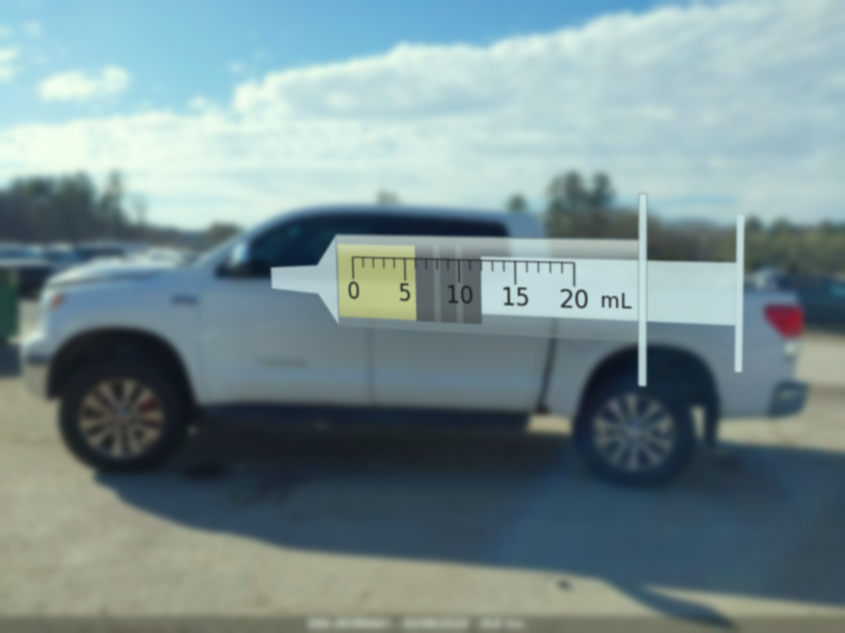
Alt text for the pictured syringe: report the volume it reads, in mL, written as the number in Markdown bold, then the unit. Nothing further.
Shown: **6** mL
